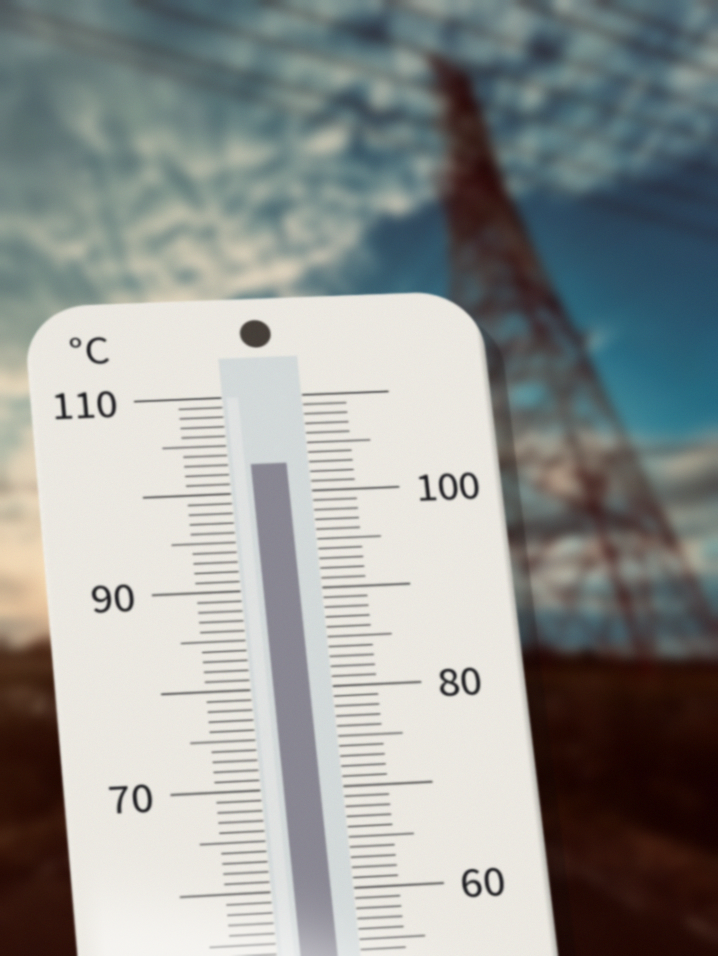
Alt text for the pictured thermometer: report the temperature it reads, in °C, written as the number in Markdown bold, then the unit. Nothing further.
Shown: **103** °C
